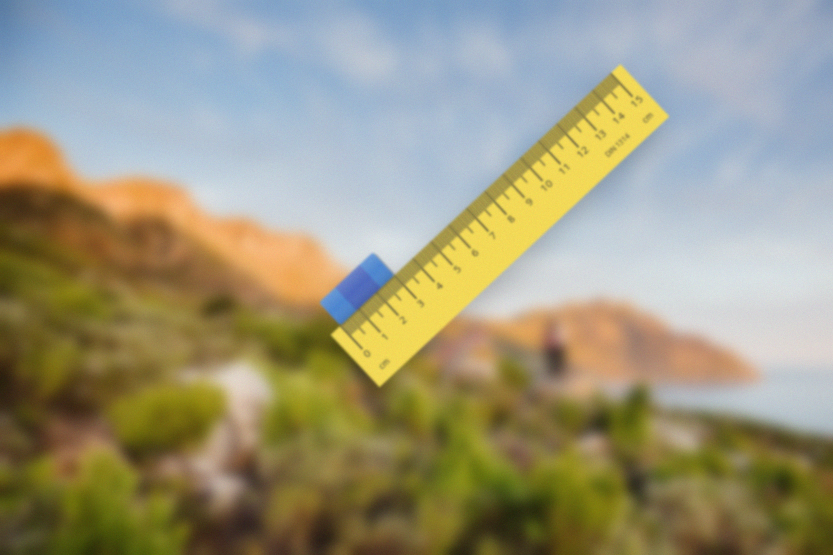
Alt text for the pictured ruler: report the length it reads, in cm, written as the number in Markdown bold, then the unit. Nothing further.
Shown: **3** cm
